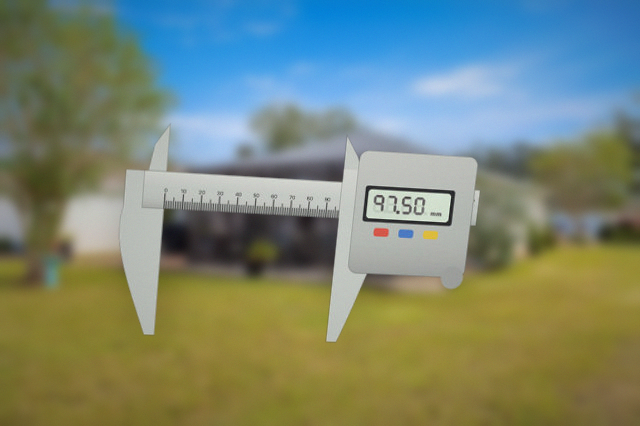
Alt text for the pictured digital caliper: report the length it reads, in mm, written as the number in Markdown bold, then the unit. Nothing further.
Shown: **97.50** mm
